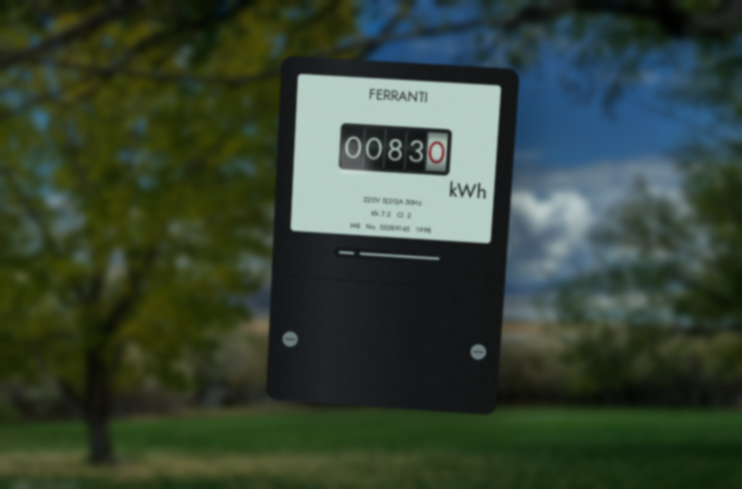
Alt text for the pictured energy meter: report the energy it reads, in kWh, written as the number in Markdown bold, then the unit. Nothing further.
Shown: **83.0** kWh
